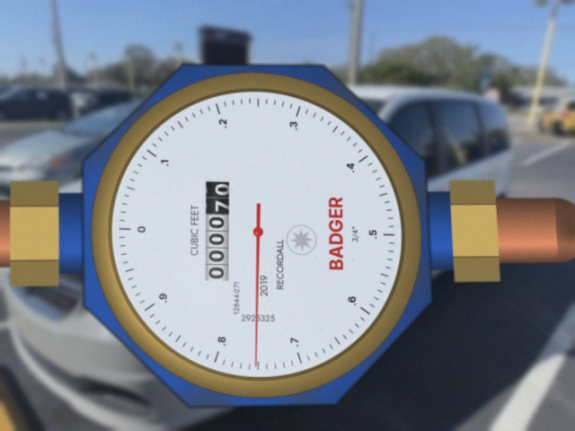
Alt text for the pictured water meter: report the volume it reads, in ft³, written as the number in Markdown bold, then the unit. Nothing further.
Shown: **69.75** ft³
